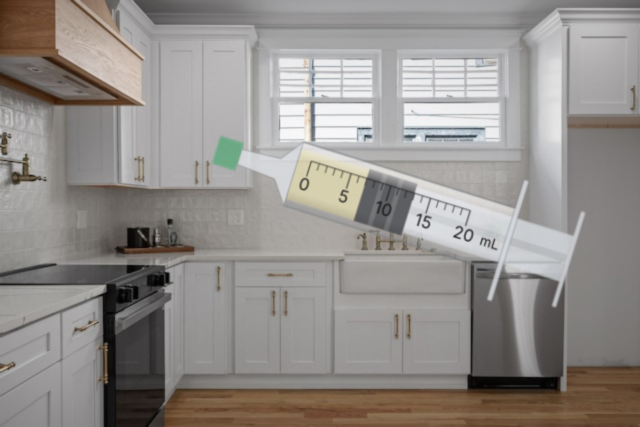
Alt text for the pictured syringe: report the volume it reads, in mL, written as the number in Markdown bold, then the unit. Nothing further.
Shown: **7** mL
